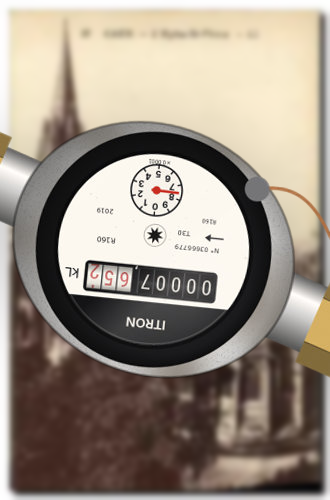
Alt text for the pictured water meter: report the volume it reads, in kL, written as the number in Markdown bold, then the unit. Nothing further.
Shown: **7.6517** kL
